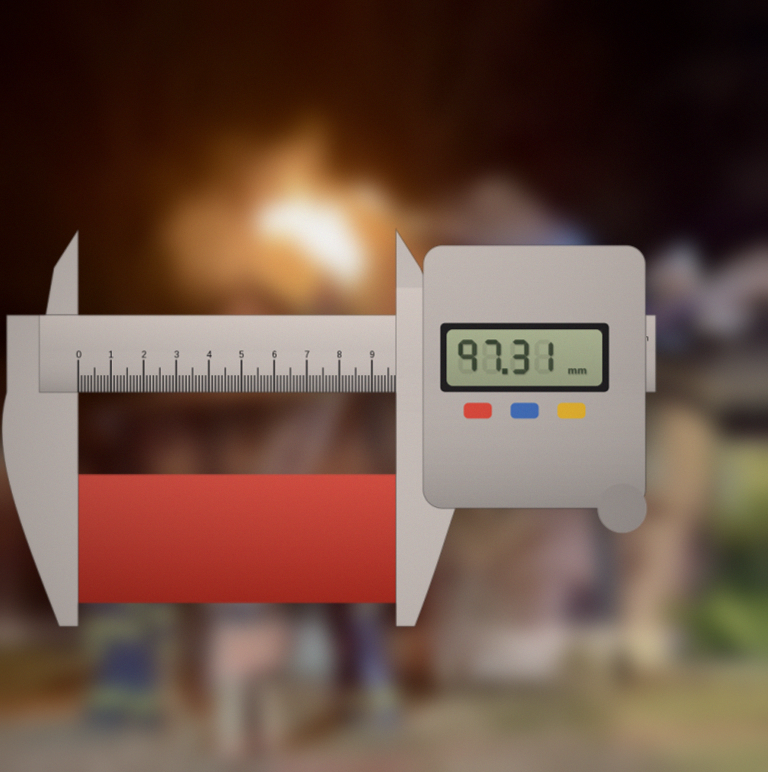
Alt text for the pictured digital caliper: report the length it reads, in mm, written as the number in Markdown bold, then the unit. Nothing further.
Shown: **97.31** mm
